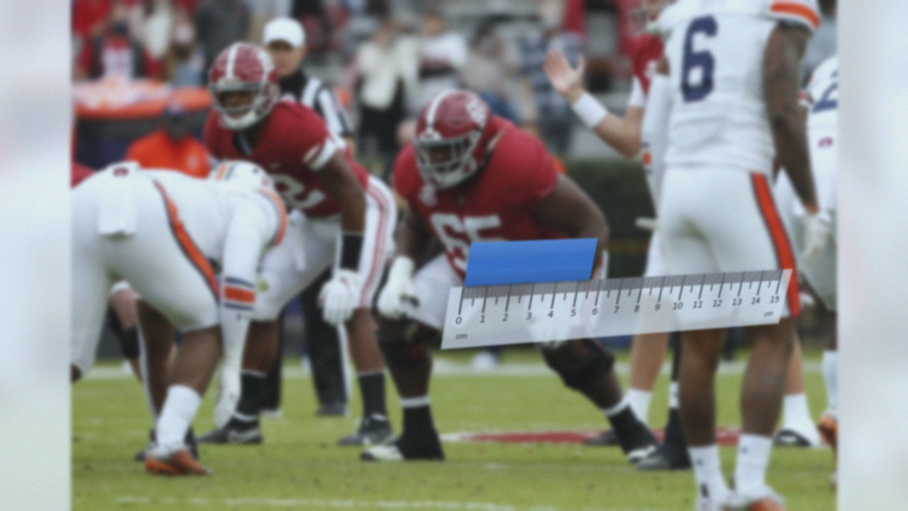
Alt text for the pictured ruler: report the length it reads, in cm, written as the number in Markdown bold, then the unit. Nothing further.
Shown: **5.5** cm
